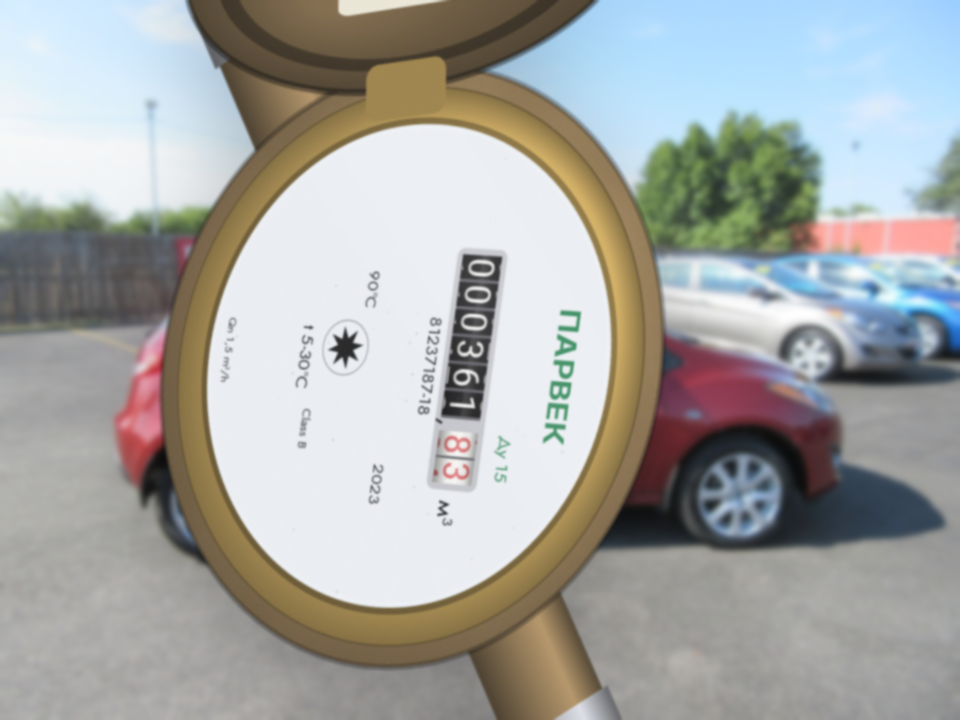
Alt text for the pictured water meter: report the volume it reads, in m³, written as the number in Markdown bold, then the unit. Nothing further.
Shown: **361.83** m³
